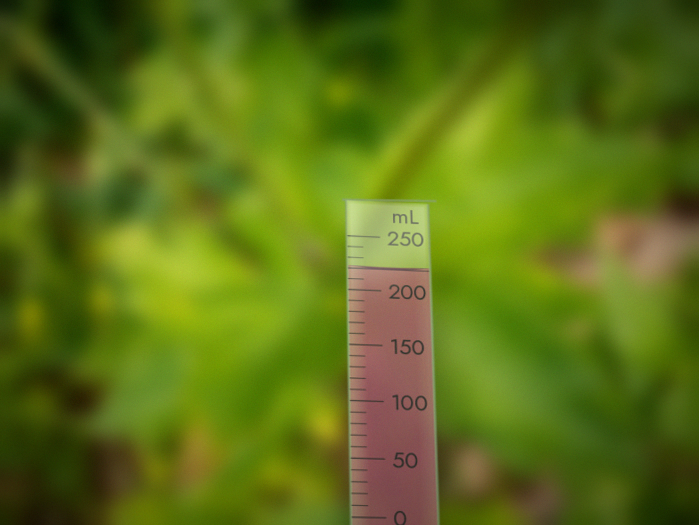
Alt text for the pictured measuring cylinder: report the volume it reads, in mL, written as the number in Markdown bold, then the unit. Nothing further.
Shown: **220** mL
